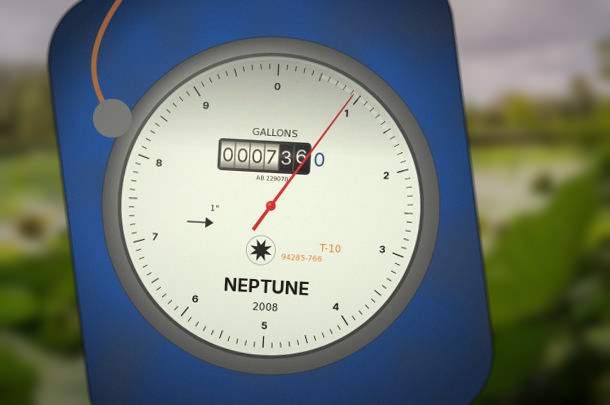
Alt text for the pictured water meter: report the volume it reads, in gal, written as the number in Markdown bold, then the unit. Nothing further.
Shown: **7360.9** gal
